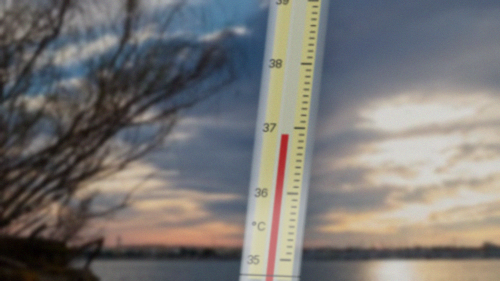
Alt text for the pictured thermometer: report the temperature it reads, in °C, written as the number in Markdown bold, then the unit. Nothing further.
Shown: **36.9** °C
